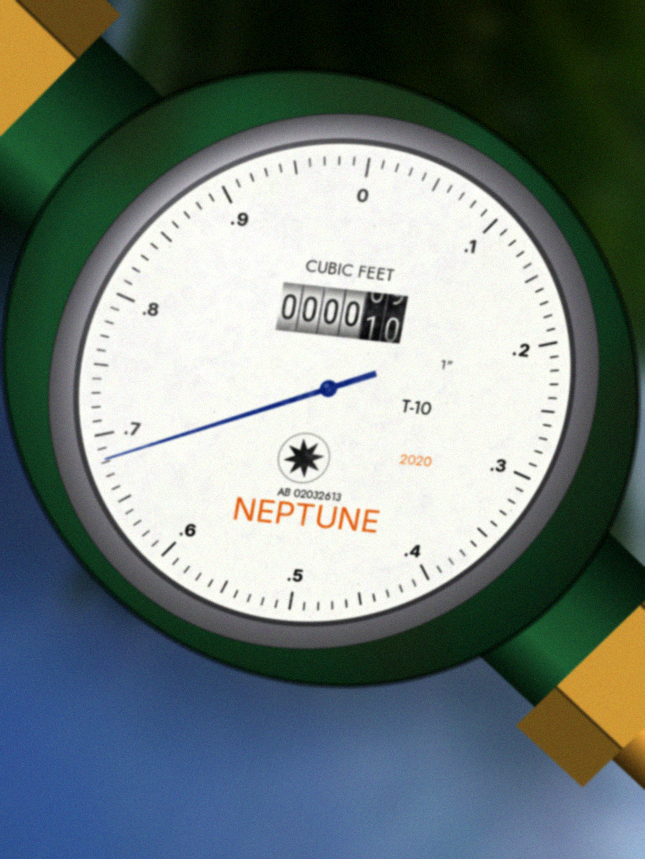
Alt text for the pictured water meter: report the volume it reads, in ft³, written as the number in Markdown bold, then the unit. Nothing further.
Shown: **9.68** ft³
